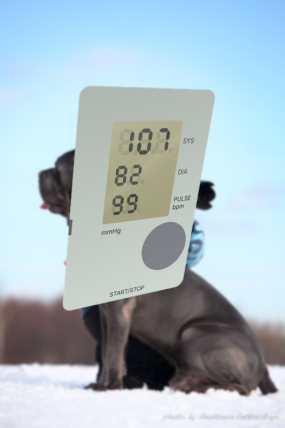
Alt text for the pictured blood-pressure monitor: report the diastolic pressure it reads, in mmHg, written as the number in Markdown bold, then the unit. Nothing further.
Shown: **82** mmHg
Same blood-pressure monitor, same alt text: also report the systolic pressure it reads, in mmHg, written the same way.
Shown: **107** mmHg
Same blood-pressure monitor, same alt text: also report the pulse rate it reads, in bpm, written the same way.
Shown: **99** bpm
